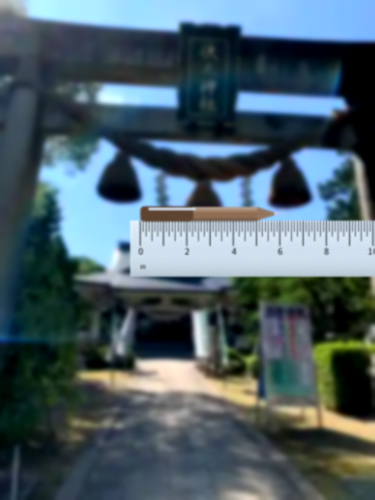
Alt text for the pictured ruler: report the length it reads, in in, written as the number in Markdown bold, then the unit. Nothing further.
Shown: **6** in
